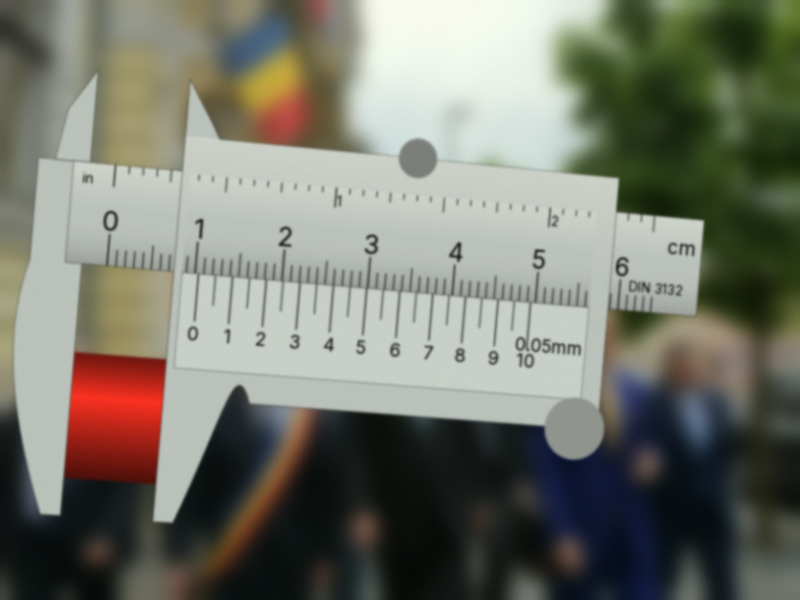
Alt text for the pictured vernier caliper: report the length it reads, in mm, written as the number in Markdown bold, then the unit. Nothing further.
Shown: **10.4** mm
